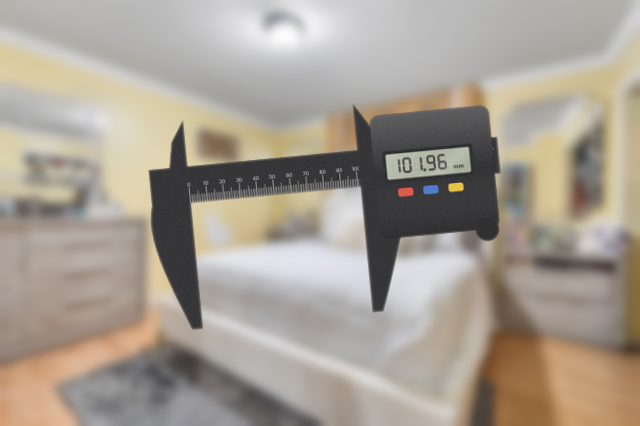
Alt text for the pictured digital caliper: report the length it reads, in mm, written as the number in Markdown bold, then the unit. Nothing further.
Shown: **101.96** mm
